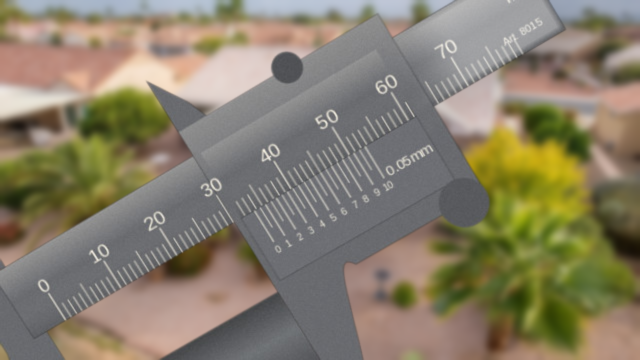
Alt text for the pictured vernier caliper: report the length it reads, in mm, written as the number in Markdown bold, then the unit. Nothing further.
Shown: **33.6** mm
